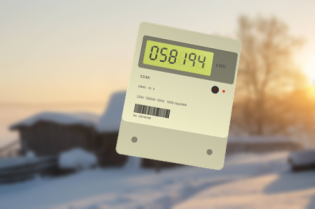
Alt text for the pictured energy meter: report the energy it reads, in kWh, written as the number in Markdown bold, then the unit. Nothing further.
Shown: **58194** kWh
